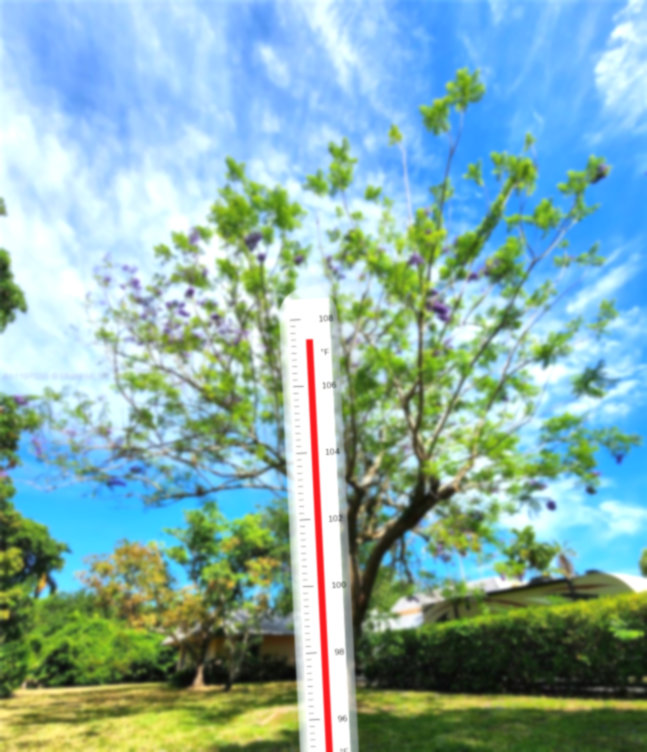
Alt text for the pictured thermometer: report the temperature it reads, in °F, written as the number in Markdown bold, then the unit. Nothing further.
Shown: **107.4** °F
